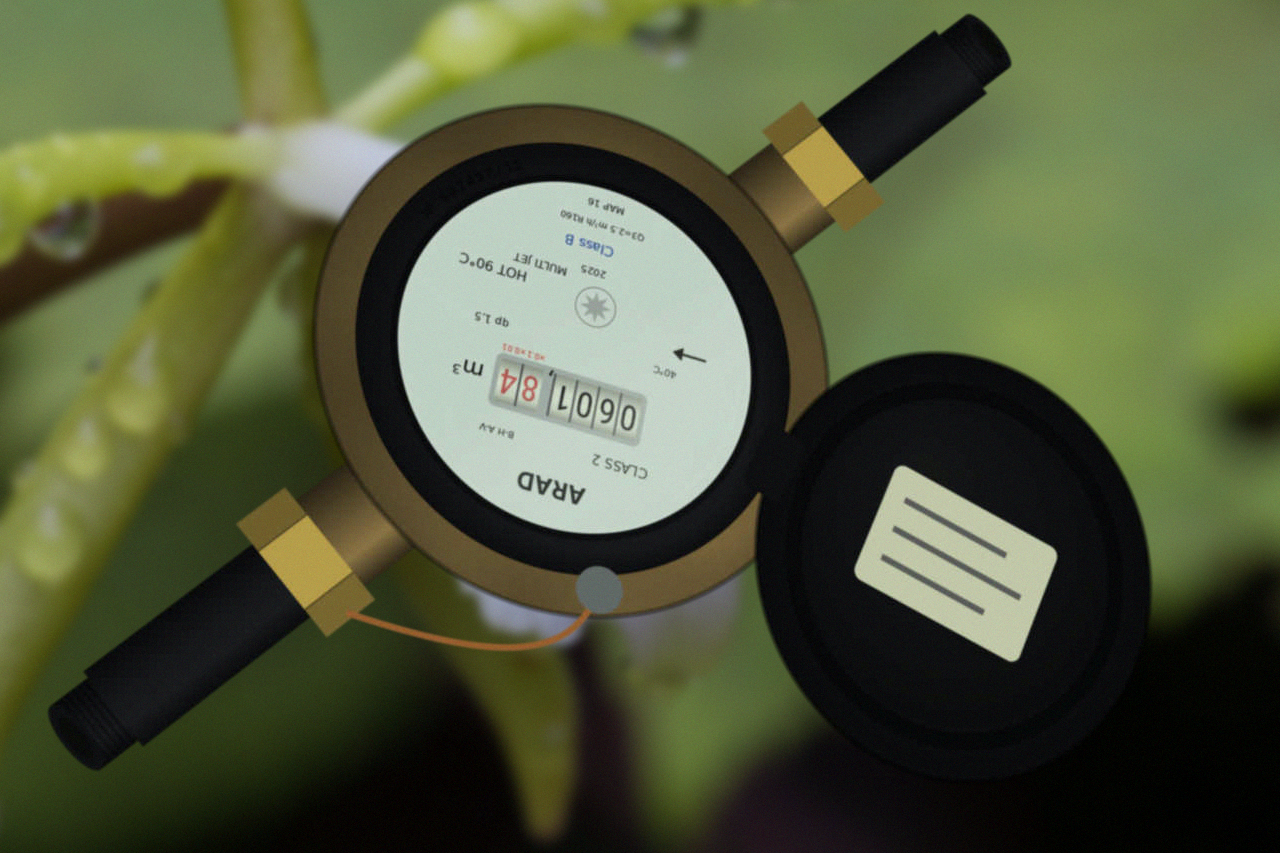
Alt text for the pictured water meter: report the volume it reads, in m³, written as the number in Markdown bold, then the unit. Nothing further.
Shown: **601.84** m³
